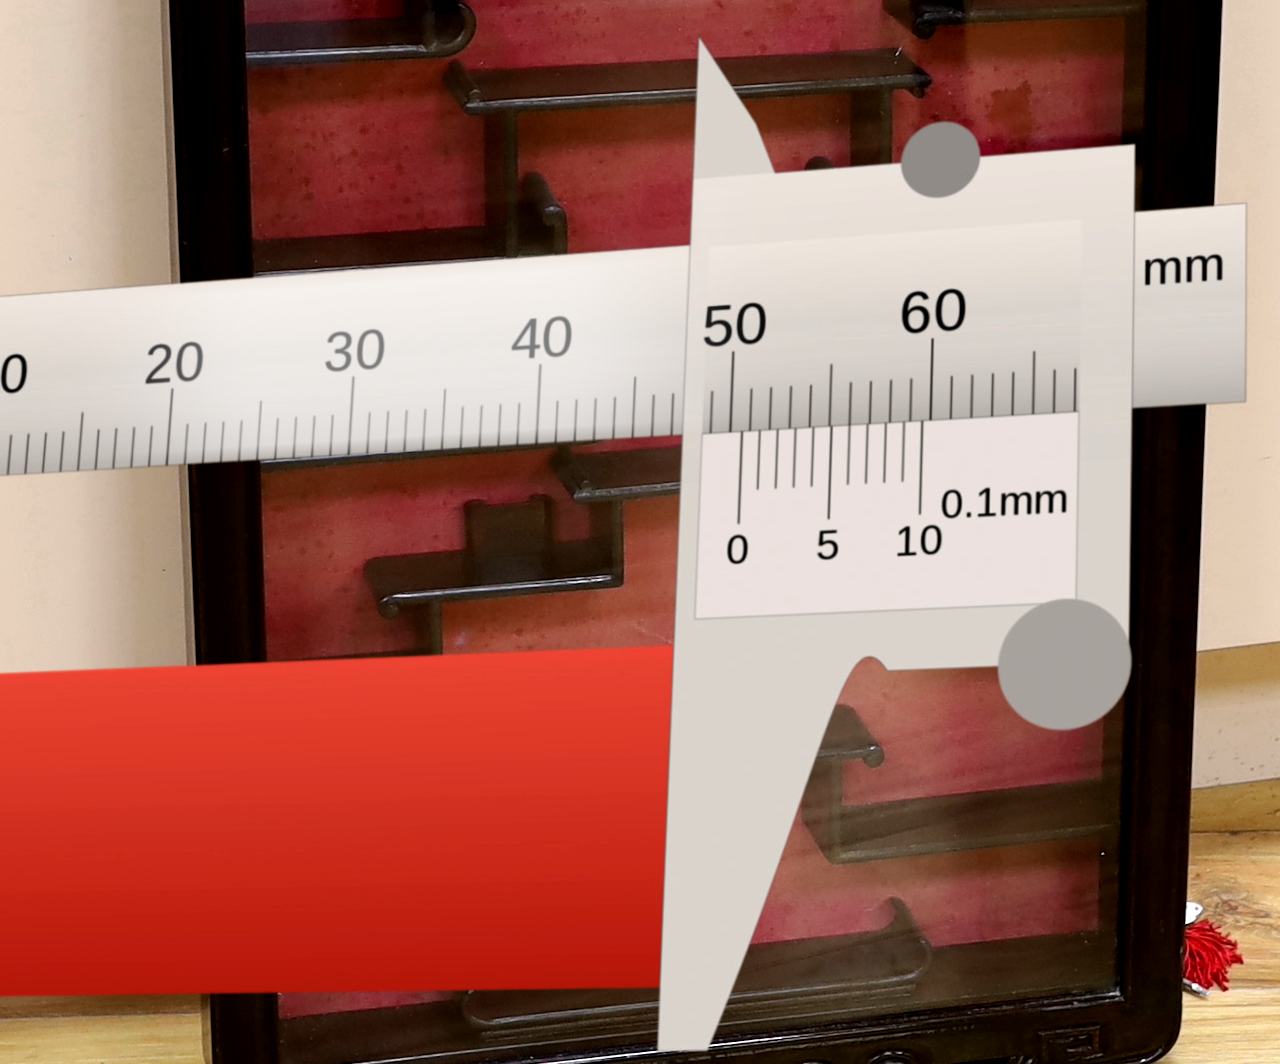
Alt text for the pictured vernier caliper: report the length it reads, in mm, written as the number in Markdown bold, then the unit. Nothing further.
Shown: **50.6** mm
